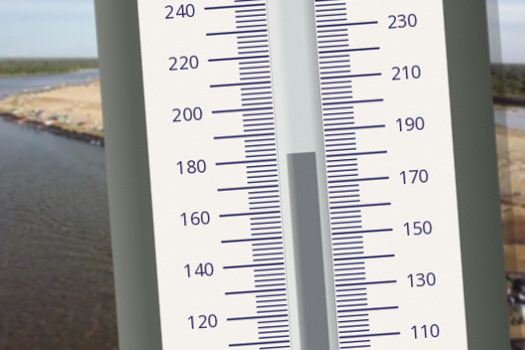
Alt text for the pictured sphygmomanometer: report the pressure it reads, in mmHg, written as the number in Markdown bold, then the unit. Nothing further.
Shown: **182** mmHg
